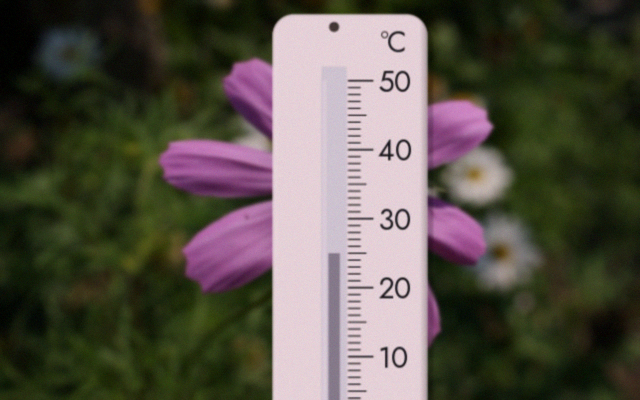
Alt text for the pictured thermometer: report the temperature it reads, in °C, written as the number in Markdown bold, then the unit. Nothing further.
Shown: **25** °C
